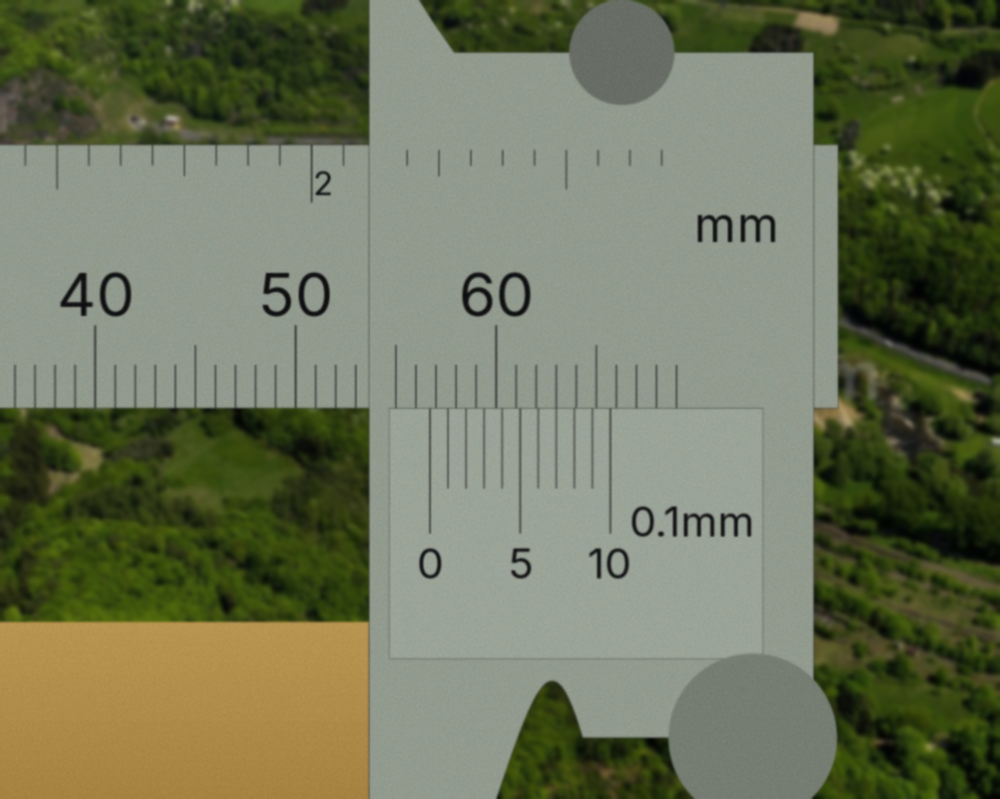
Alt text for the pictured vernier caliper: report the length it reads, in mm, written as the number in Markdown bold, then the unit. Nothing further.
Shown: **56.7** mm
